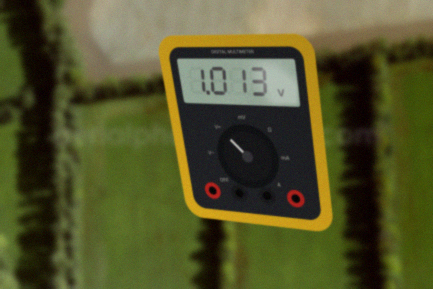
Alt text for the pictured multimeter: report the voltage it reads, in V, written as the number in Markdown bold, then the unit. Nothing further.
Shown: **1.013** V
